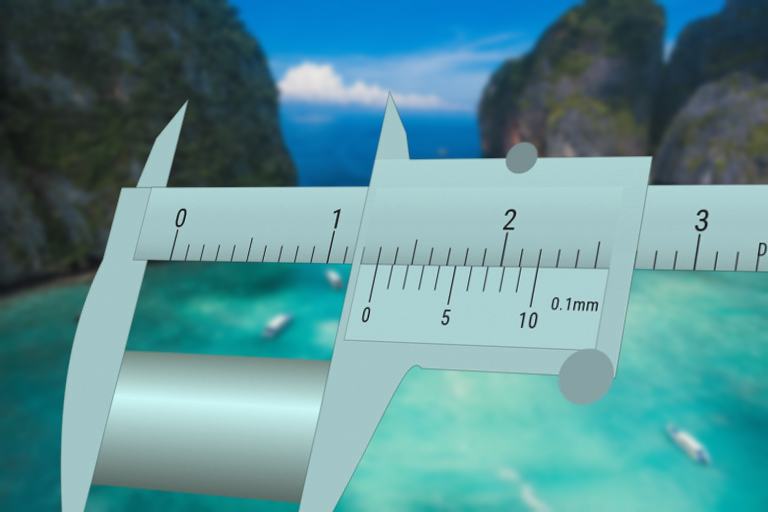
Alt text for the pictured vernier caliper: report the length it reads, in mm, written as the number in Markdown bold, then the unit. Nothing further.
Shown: **13.0** mm
